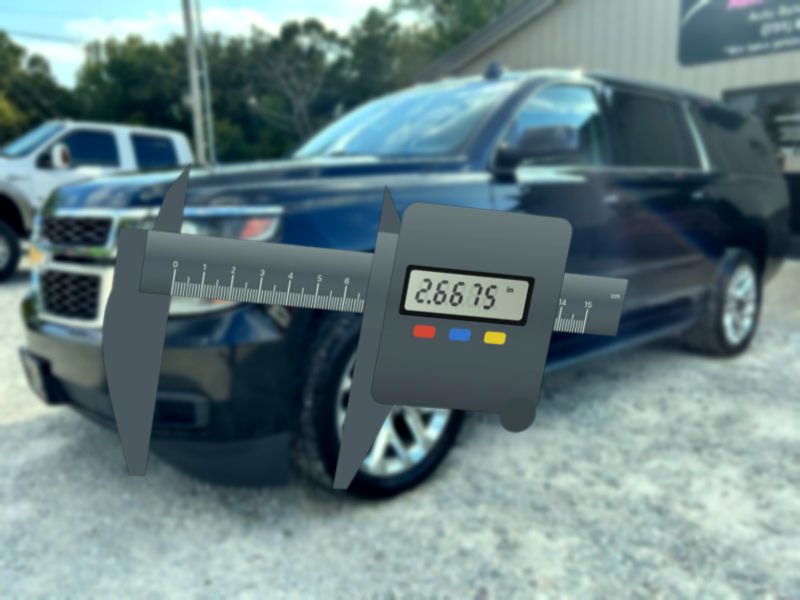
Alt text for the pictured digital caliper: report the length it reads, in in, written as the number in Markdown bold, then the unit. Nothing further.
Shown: **2.6675** in
